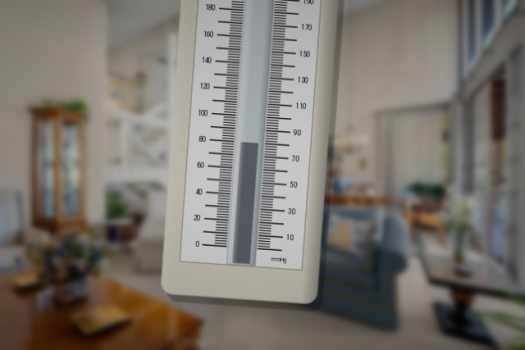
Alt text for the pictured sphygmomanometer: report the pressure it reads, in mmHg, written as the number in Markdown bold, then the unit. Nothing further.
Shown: **80** mmHg
